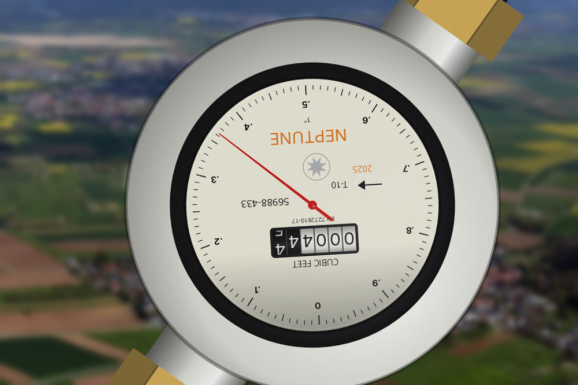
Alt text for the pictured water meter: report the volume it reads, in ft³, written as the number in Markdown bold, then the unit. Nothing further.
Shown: **444.36** ft³
